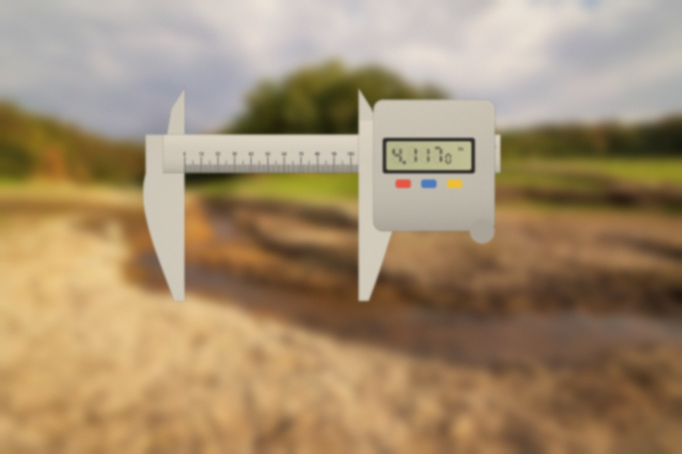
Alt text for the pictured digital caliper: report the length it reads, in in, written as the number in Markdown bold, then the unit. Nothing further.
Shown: **4.1170** in
